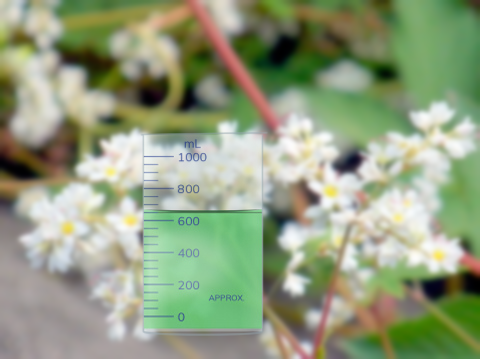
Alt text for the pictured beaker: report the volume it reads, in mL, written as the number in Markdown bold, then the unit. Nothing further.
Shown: **650** mL
